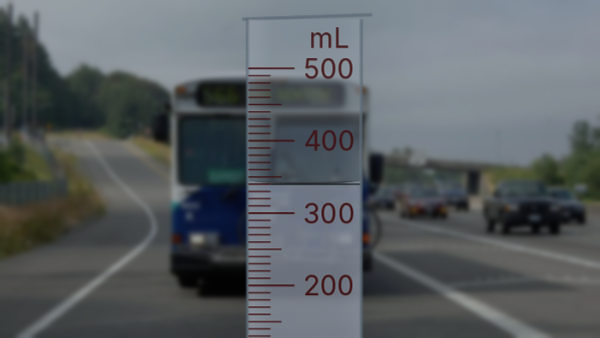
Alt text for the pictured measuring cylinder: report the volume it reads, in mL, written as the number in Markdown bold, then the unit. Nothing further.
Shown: **340** mL
